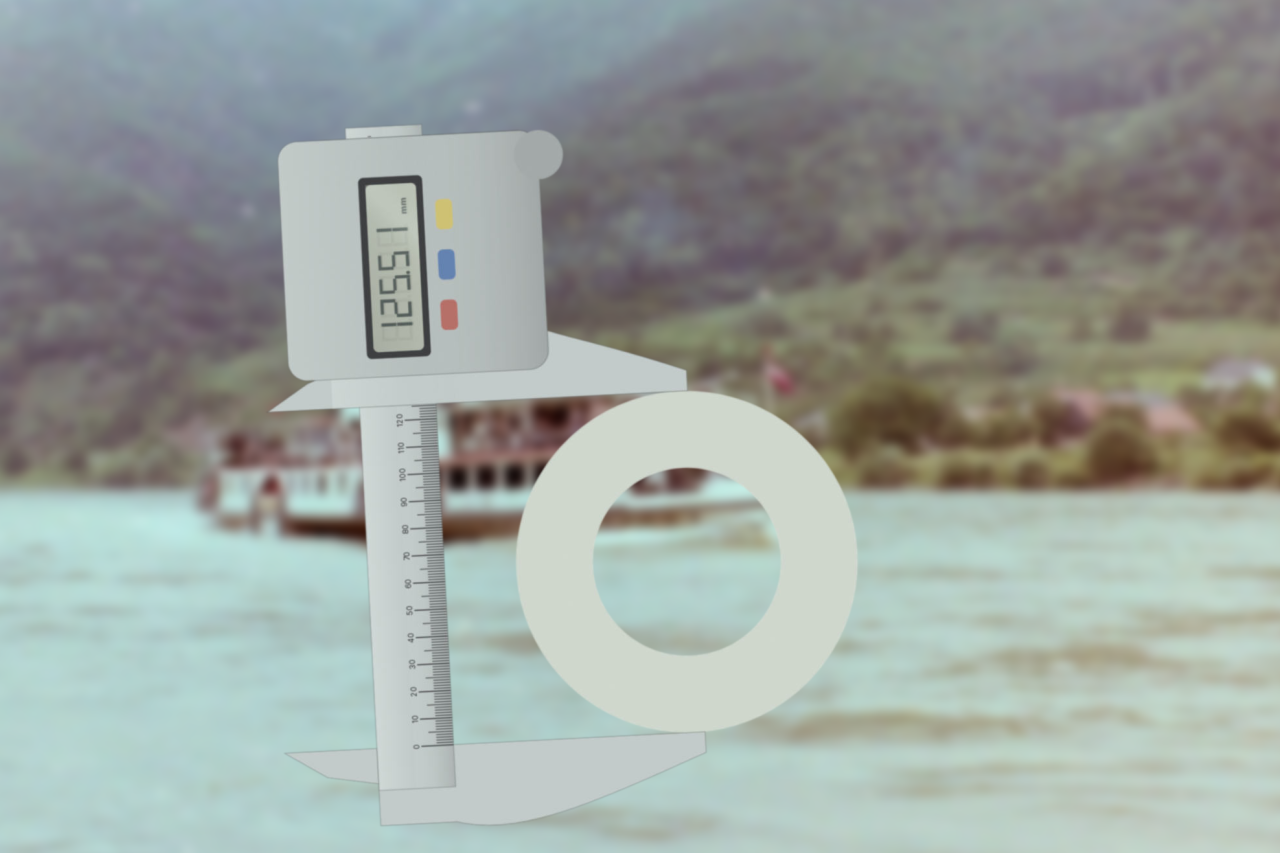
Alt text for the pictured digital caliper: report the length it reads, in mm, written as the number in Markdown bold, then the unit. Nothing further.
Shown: **125.51** mm
